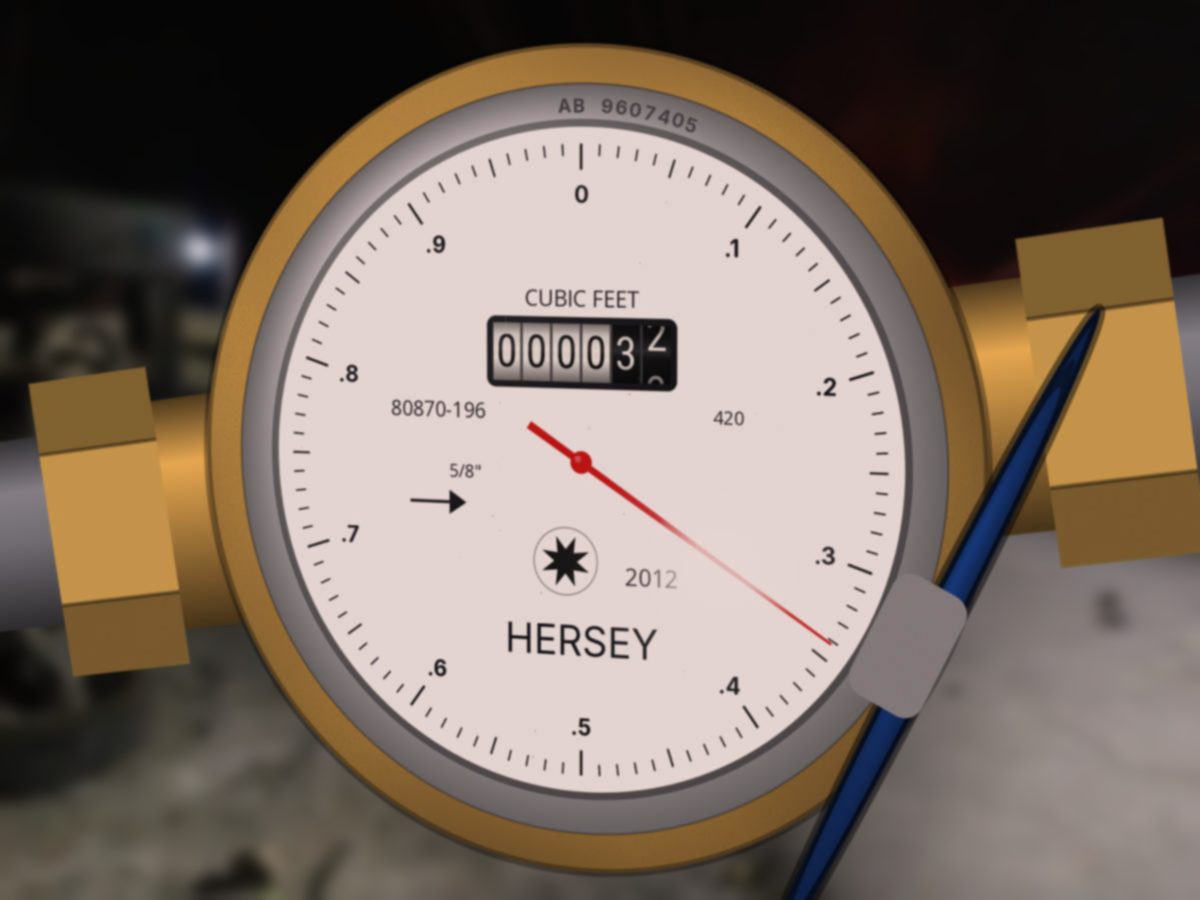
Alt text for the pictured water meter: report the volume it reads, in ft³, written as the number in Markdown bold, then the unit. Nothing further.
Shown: **32.34** ft³
